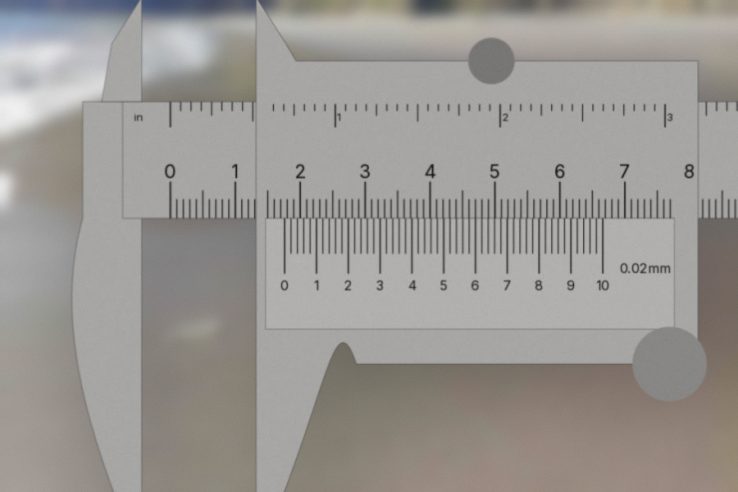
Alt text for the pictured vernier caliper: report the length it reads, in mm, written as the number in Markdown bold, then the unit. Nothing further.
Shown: **17.6** mm
